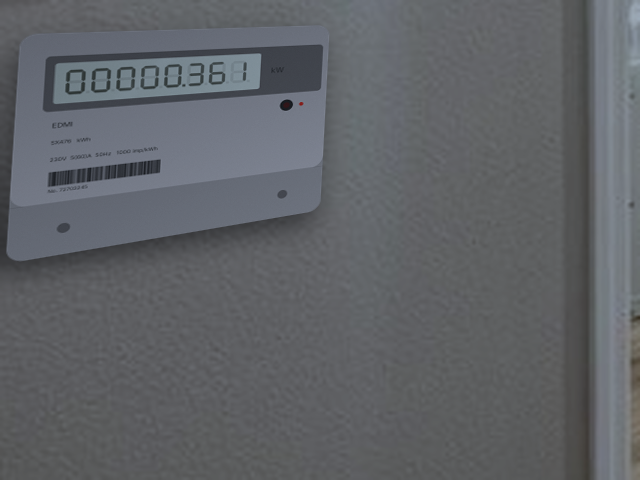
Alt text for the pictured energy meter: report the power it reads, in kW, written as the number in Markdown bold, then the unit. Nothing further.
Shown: **0.361** kW
